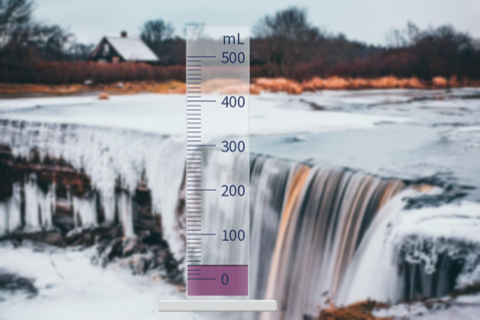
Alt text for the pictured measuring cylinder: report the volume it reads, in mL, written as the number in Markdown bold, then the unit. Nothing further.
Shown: **30** mL
